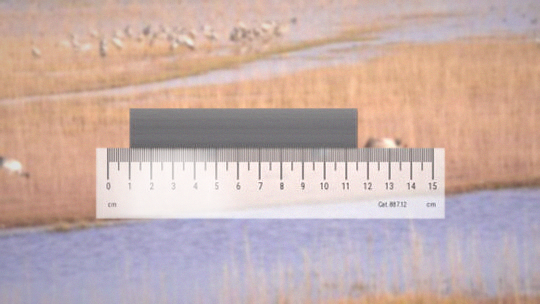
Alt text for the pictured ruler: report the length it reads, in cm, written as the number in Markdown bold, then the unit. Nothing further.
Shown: **10.5** cm
